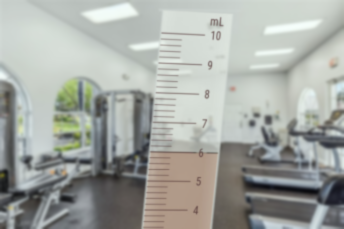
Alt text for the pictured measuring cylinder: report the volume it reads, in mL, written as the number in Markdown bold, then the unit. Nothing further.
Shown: **6** mL
